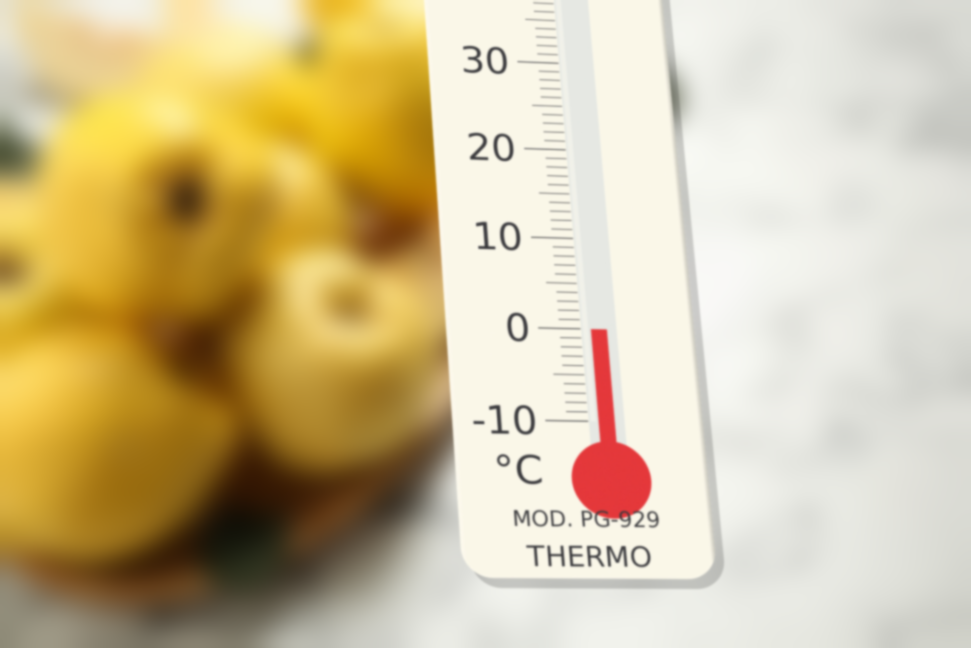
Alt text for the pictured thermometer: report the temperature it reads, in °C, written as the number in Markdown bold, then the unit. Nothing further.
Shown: **0** °C
